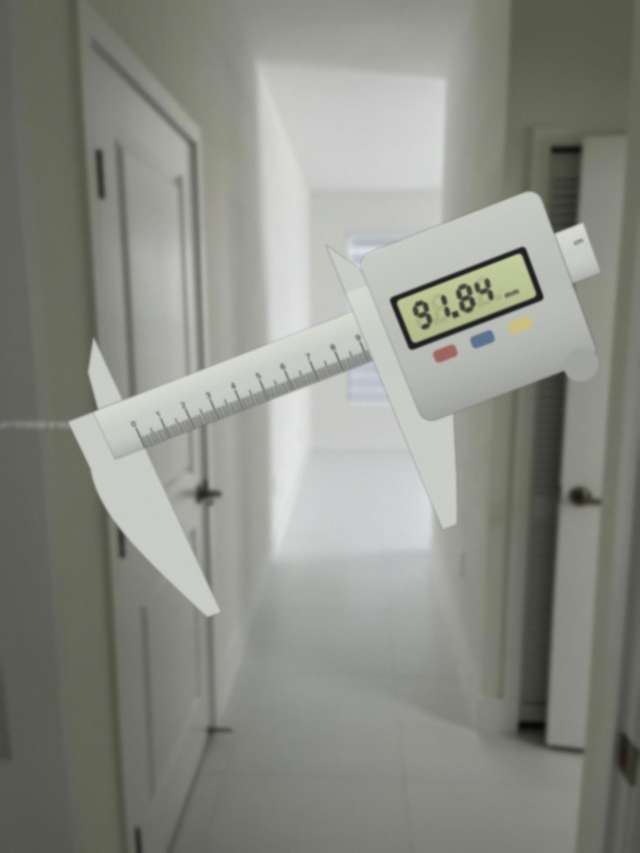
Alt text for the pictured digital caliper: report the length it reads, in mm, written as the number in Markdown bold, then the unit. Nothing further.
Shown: **91.84** mm
